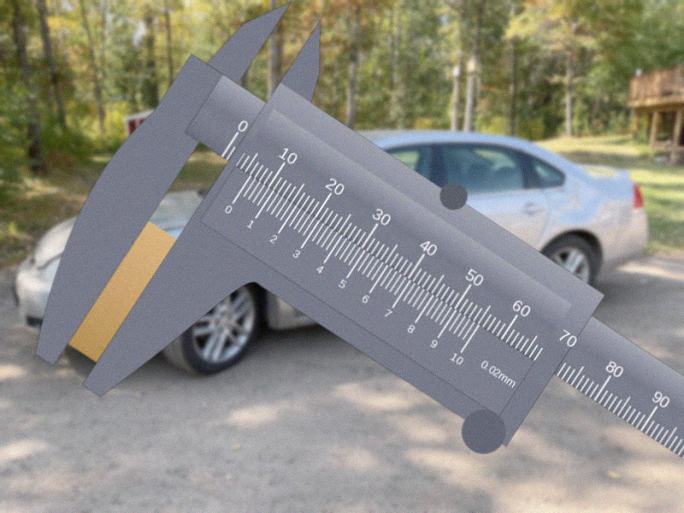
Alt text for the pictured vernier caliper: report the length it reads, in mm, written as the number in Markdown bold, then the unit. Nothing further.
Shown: **6.2** mm
